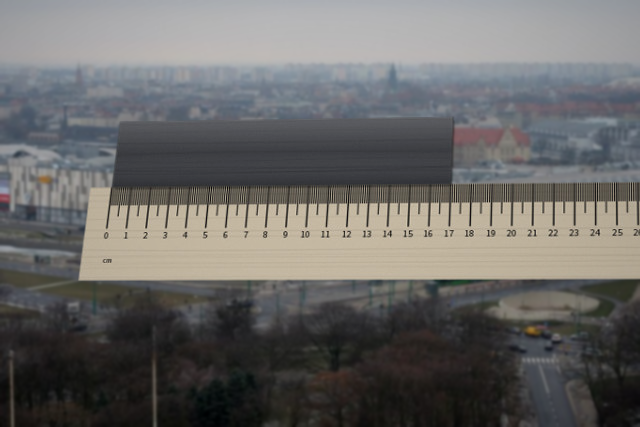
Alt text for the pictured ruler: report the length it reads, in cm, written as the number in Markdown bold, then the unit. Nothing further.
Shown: **17** cm
